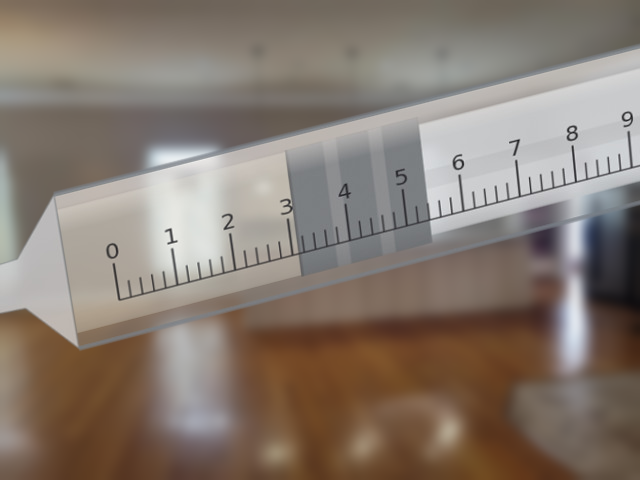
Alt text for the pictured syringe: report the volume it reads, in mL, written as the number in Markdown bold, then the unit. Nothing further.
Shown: **3.1** mL
